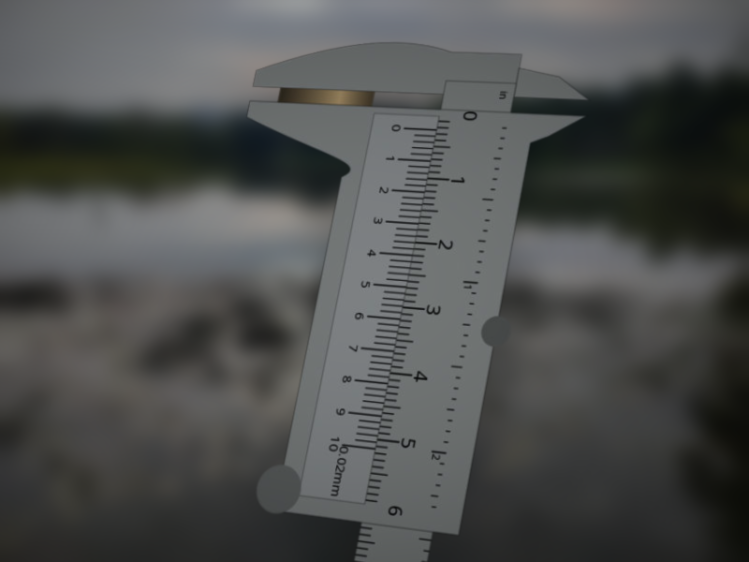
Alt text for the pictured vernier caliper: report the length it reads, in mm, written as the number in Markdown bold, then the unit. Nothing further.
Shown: **2.4** mm
